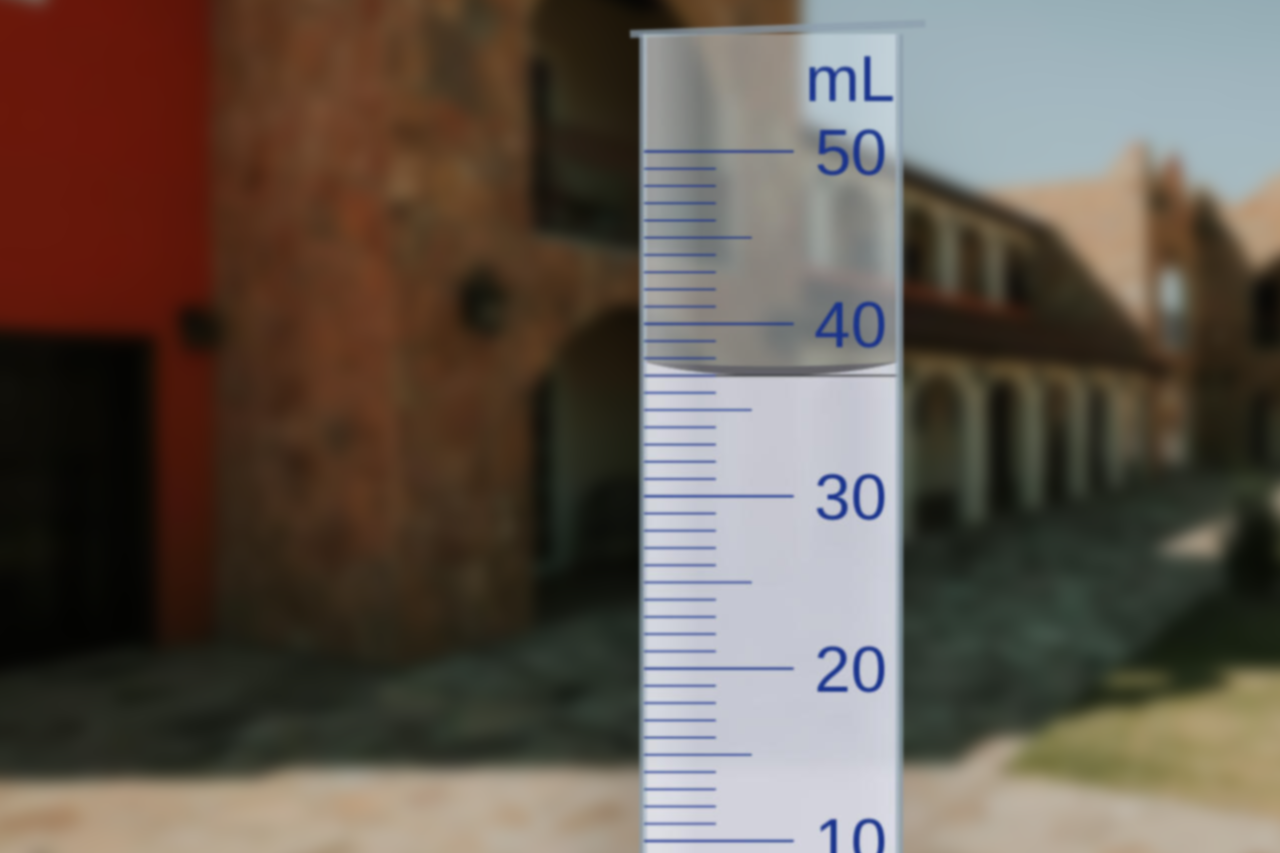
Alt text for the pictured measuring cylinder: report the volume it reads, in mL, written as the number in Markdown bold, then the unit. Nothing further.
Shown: **37** mL
